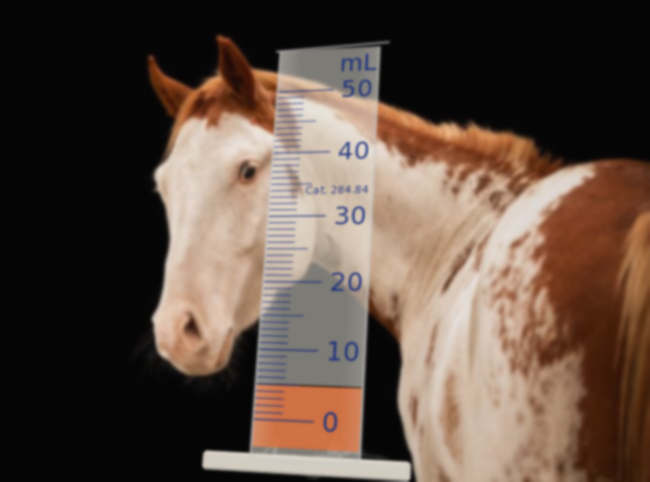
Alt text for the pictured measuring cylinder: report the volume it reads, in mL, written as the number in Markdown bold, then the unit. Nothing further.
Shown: **5** mL
